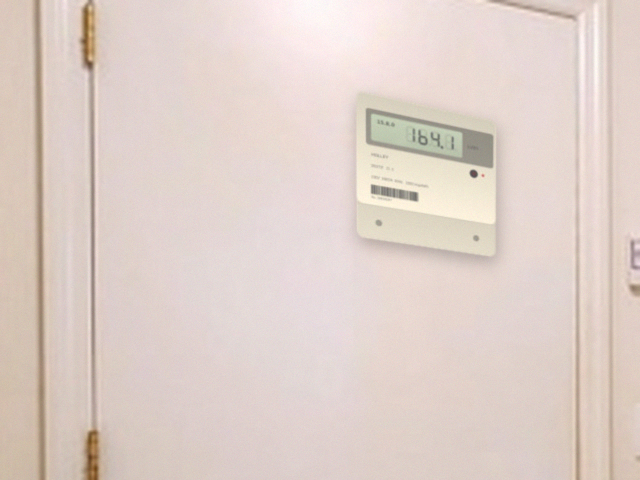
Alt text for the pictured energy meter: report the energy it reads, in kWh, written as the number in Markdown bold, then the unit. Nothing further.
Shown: **164.1** kWh
